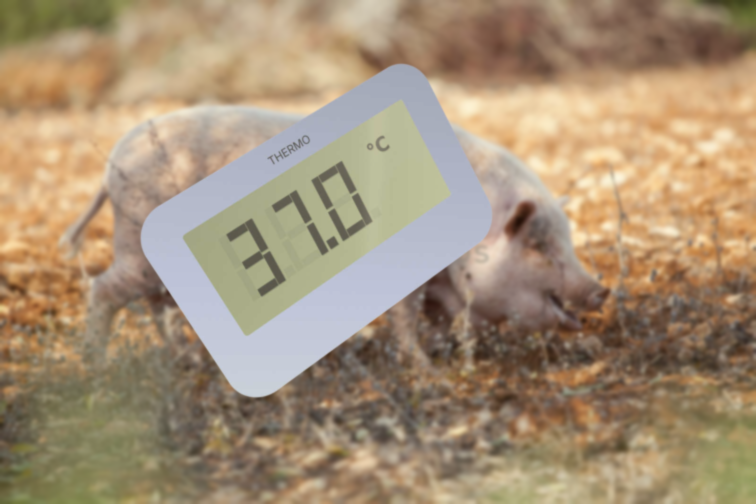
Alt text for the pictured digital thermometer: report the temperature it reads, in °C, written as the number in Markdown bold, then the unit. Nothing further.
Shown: **37.0** °C
